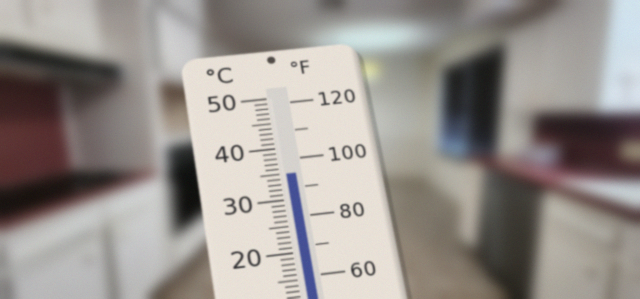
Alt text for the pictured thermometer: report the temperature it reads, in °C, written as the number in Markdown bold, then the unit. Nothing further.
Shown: **35** °C
